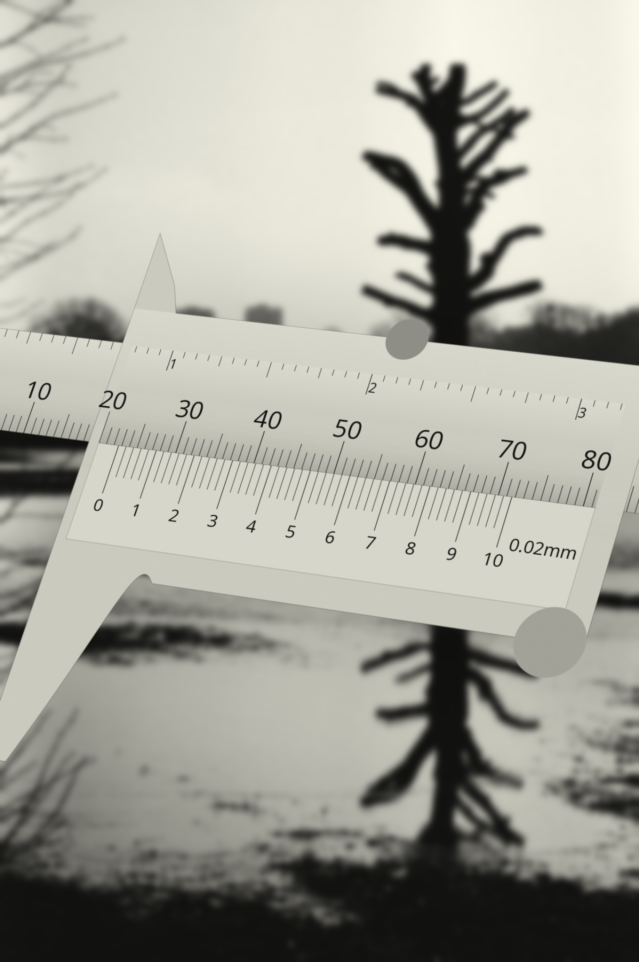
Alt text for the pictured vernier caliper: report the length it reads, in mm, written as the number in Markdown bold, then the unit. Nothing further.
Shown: **22.6** mm
